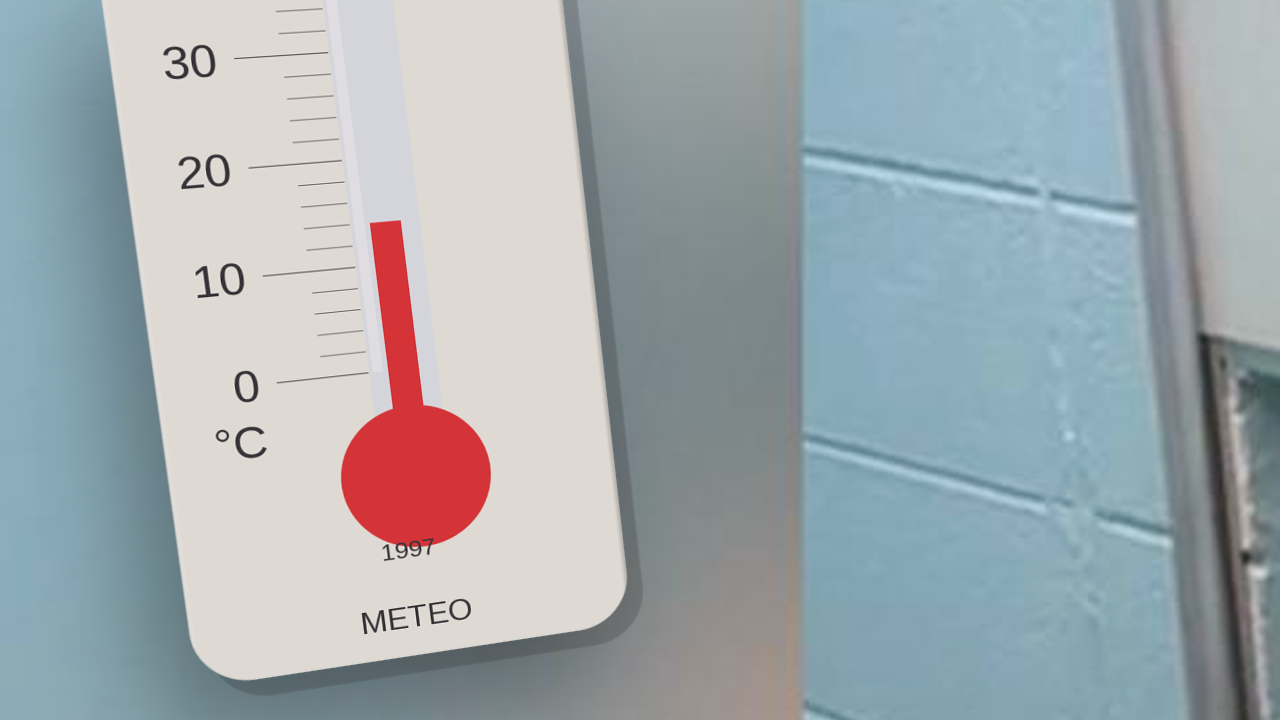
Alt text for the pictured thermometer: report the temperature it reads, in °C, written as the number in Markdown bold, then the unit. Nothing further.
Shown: **14** °C
